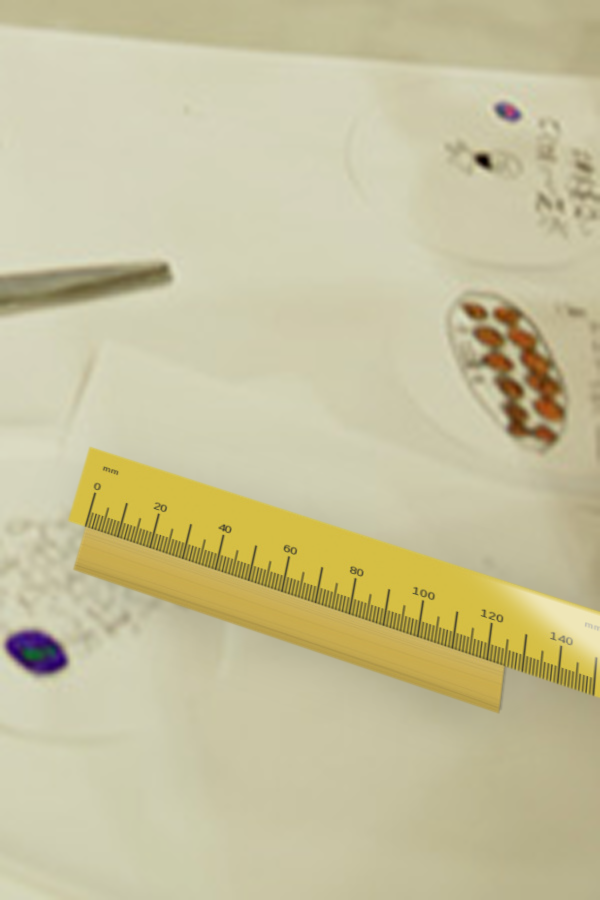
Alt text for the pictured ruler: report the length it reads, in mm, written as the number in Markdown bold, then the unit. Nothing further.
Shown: **125** mm
